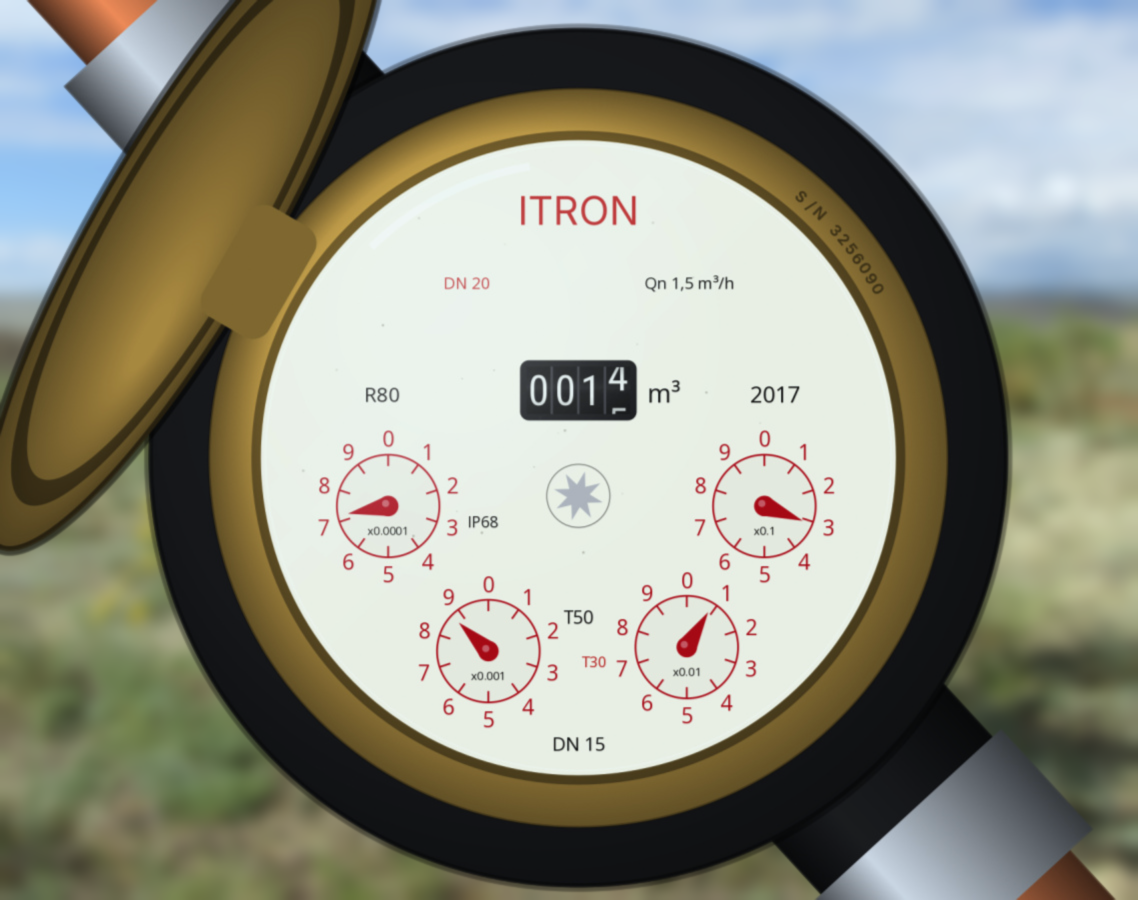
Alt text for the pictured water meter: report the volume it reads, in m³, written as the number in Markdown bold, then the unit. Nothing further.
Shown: **14.3087** m³
